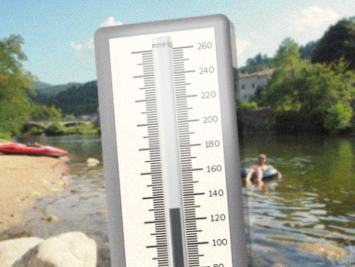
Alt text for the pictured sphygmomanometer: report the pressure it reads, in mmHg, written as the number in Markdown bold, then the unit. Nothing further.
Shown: **130** mmHg
